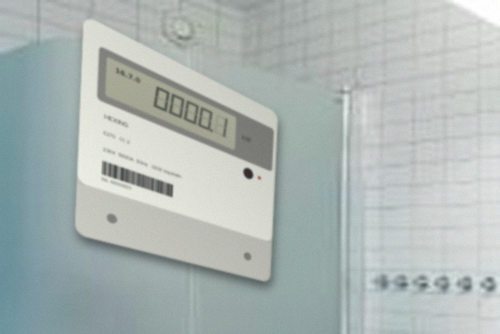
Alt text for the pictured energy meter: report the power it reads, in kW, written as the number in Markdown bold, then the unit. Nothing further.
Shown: **0.1** kW
